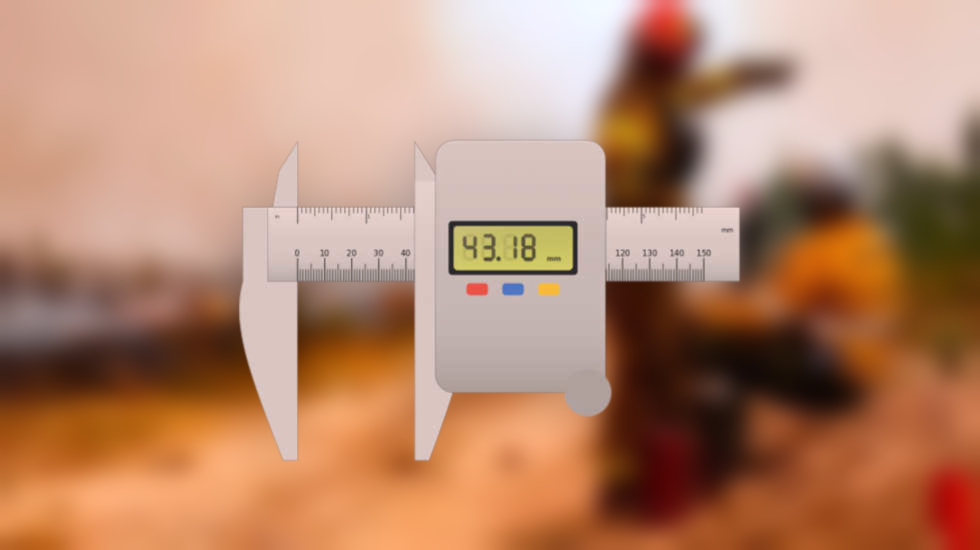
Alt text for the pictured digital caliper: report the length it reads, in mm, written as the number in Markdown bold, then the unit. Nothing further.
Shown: **43.18** mm
